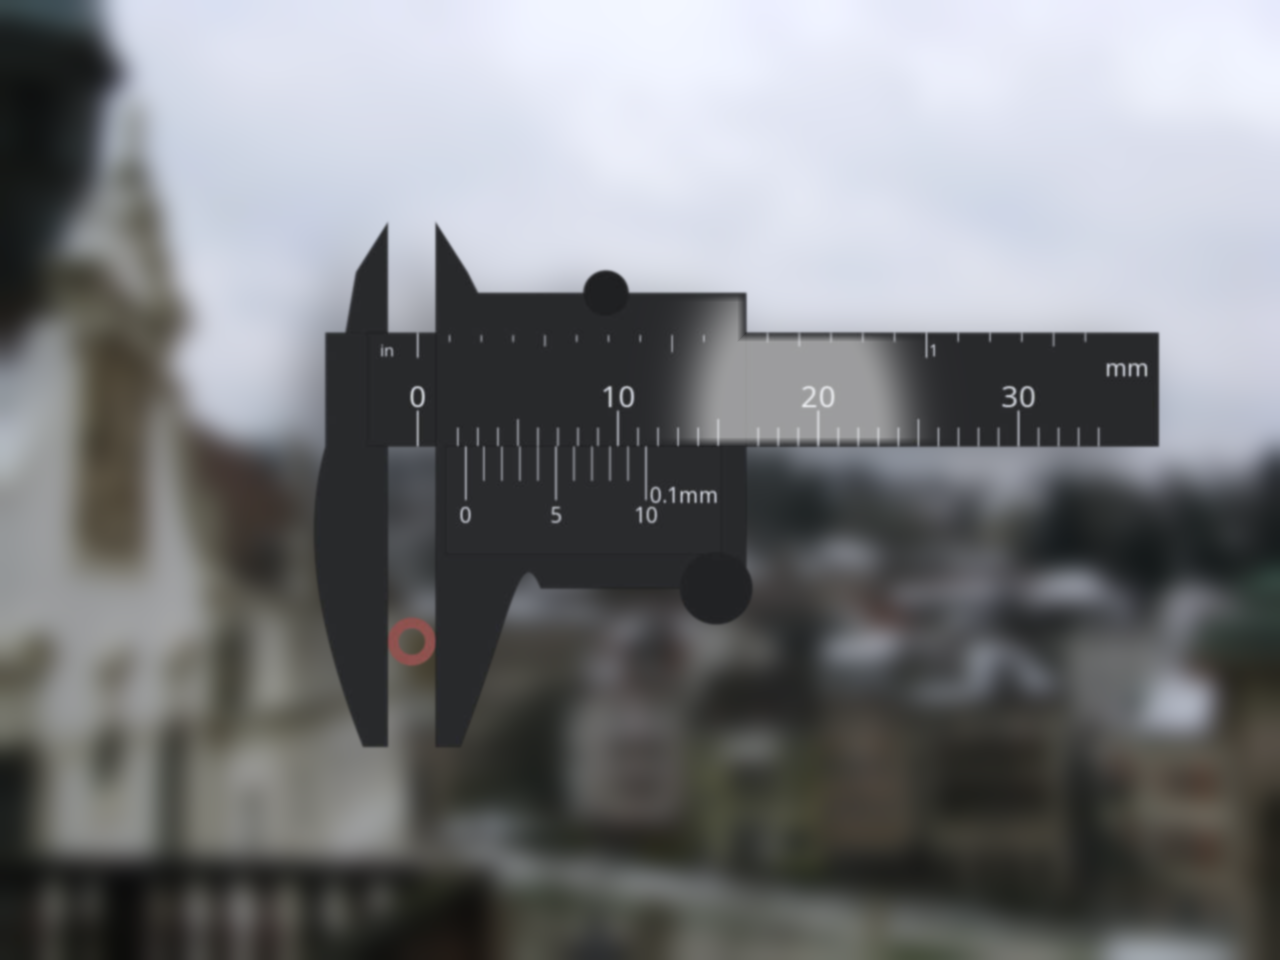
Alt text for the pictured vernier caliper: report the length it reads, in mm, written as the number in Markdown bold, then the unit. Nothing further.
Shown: **2.4** mm
